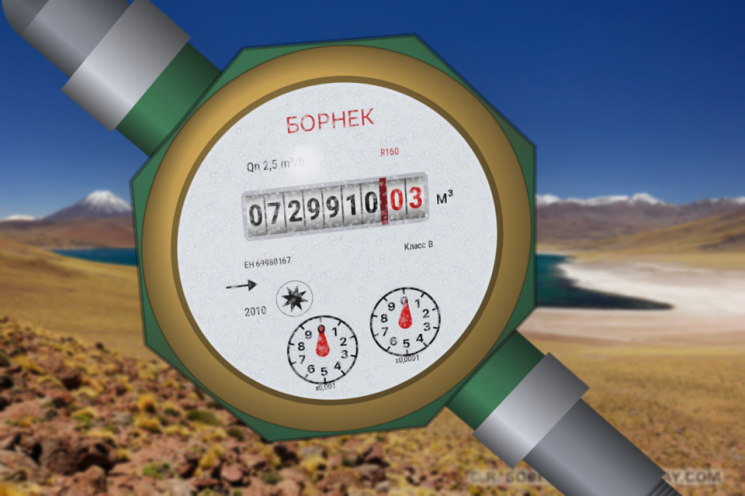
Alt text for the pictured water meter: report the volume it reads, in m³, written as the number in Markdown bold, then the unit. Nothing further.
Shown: **729910.0300** m³
